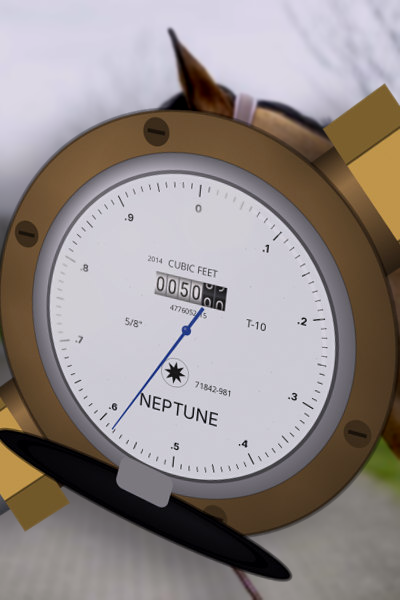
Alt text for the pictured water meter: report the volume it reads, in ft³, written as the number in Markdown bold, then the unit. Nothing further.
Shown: **5089.58** ft³
